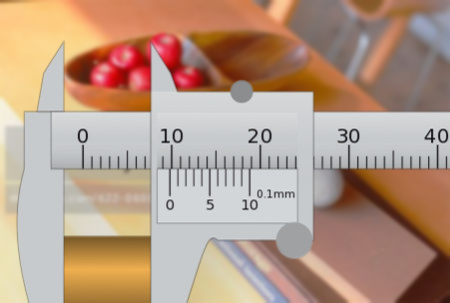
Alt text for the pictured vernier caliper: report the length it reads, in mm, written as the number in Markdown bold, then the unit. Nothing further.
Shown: **9.8** mm
